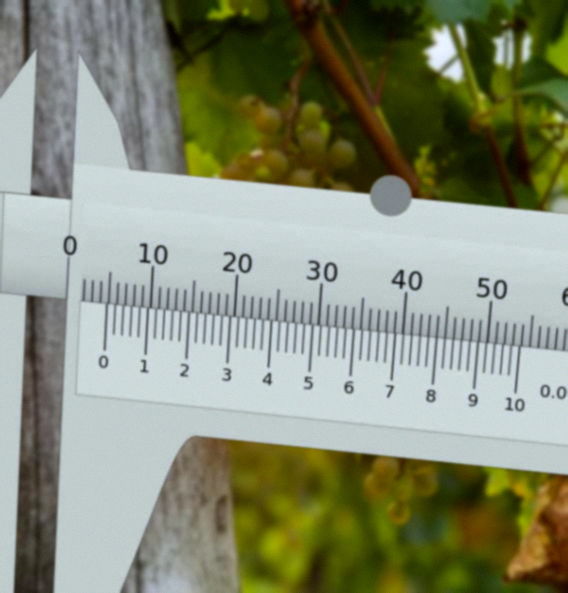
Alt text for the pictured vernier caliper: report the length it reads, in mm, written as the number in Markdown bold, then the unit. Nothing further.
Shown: **4.8** mm
